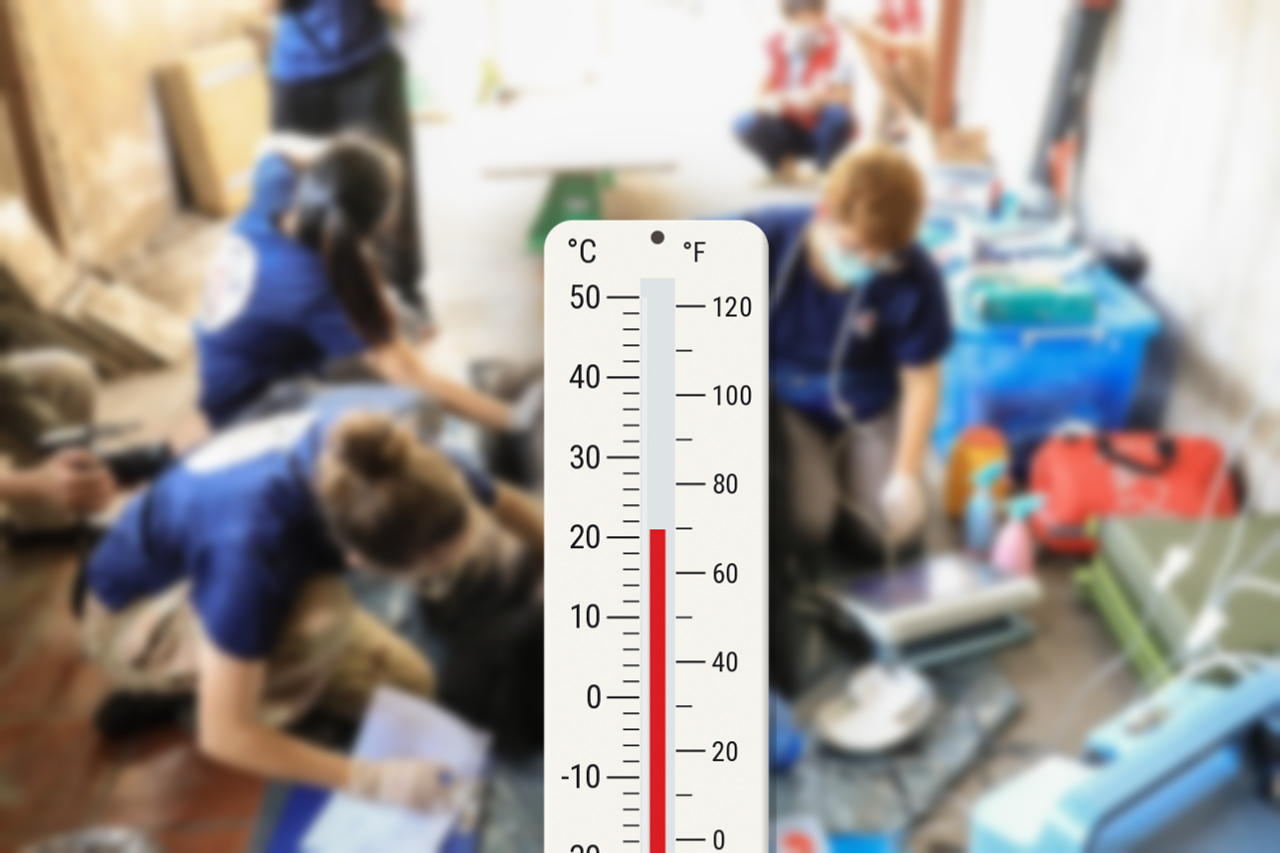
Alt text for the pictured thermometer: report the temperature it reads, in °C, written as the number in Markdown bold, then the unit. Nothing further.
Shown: **21** °C
